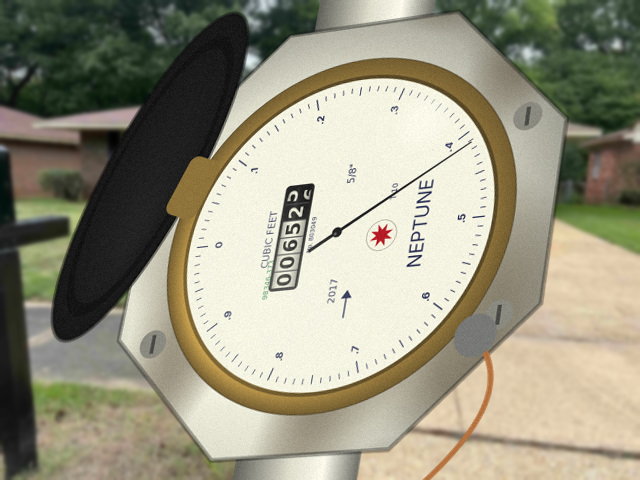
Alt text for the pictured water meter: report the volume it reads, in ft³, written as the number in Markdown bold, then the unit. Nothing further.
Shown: **6525.41** ft³
